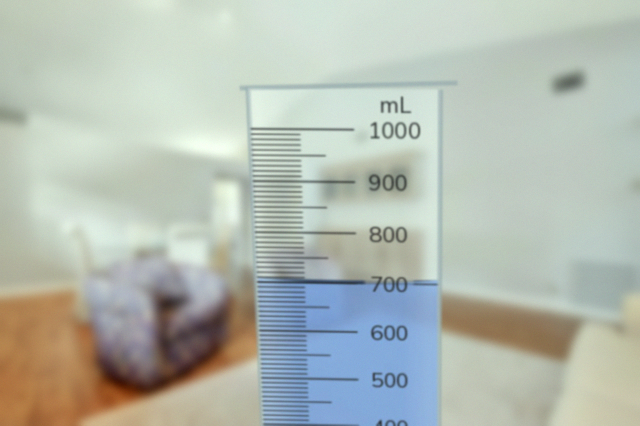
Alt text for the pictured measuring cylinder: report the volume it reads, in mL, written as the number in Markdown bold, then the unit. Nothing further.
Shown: **700** mL
